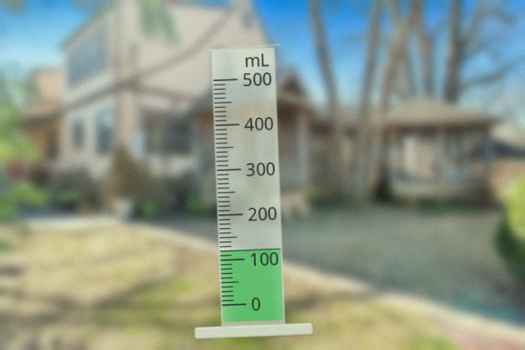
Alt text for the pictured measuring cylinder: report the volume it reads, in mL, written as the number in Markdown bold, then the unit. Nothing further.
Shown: **120** mL
